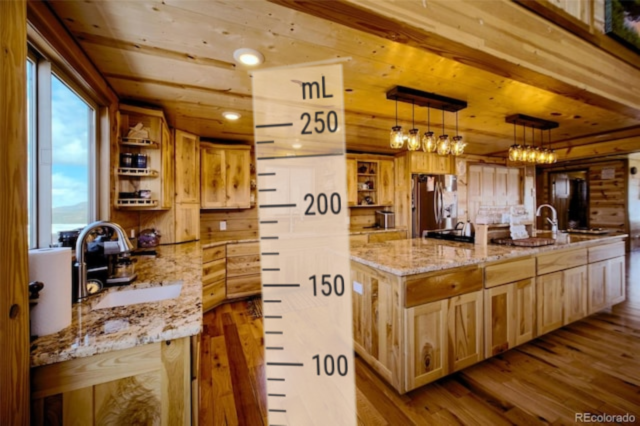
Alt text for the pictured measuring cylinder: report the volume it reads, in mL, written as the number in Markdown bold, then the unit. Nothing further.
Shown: **230** mL
